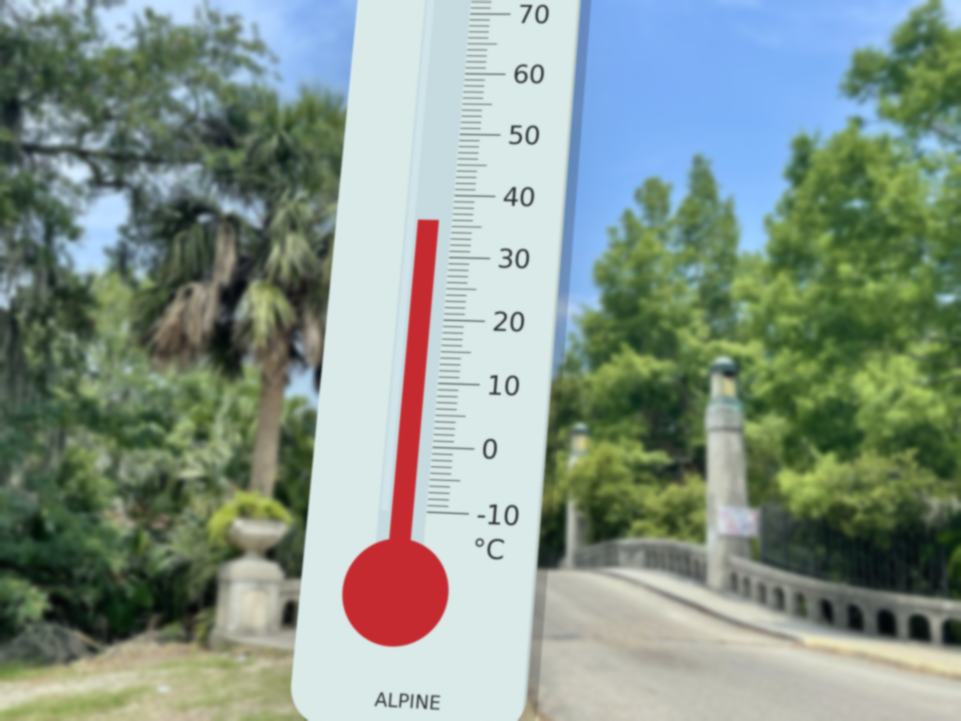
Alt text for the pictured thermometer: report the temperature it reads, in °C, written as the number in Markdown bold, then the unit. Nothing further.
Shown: **36** °C
